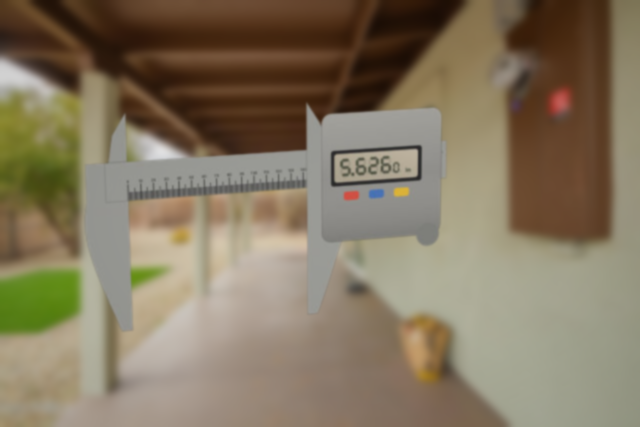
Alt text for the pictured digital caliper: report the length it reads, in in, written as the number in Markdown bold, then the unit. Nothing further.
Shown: **5.6260** in
